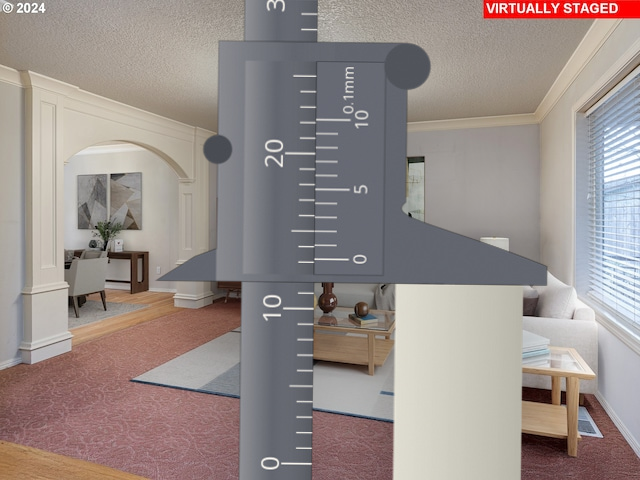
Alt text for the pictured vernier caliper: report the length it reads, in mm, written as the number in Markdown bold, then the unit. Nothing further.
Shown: **13.2** mm
